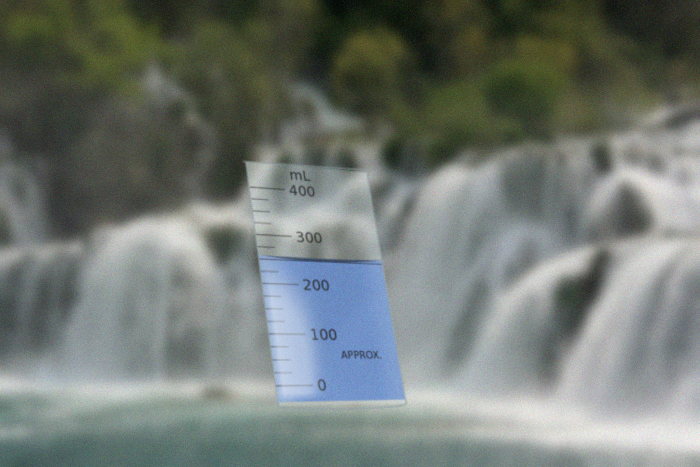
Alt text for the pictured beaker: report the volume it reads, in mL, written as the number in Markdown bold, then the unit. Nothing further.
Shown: **250** mL
